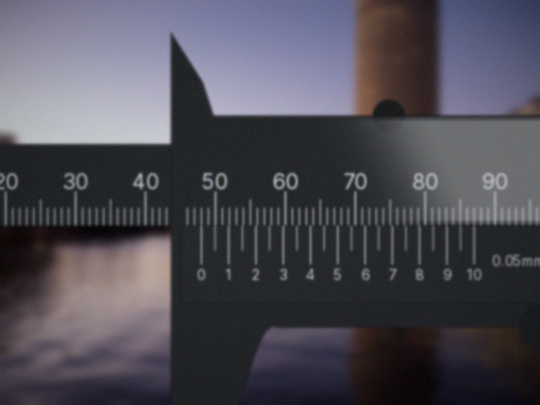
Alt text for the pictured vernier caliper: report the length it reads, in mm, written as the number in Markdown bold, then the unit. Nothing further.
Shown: **48.0** mm
